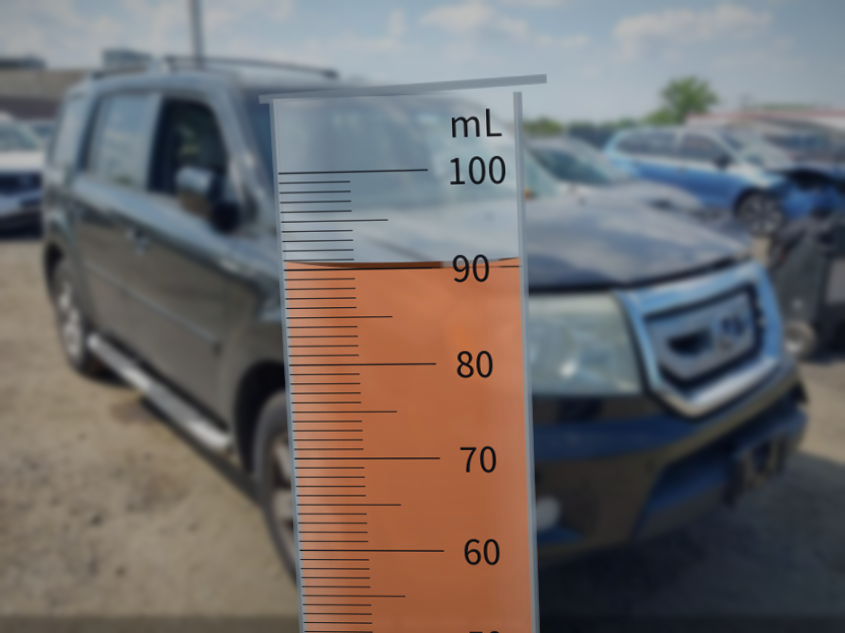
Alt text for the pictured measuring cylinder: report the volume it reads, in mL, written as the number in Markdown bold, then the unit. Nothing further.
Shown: **90** mL
